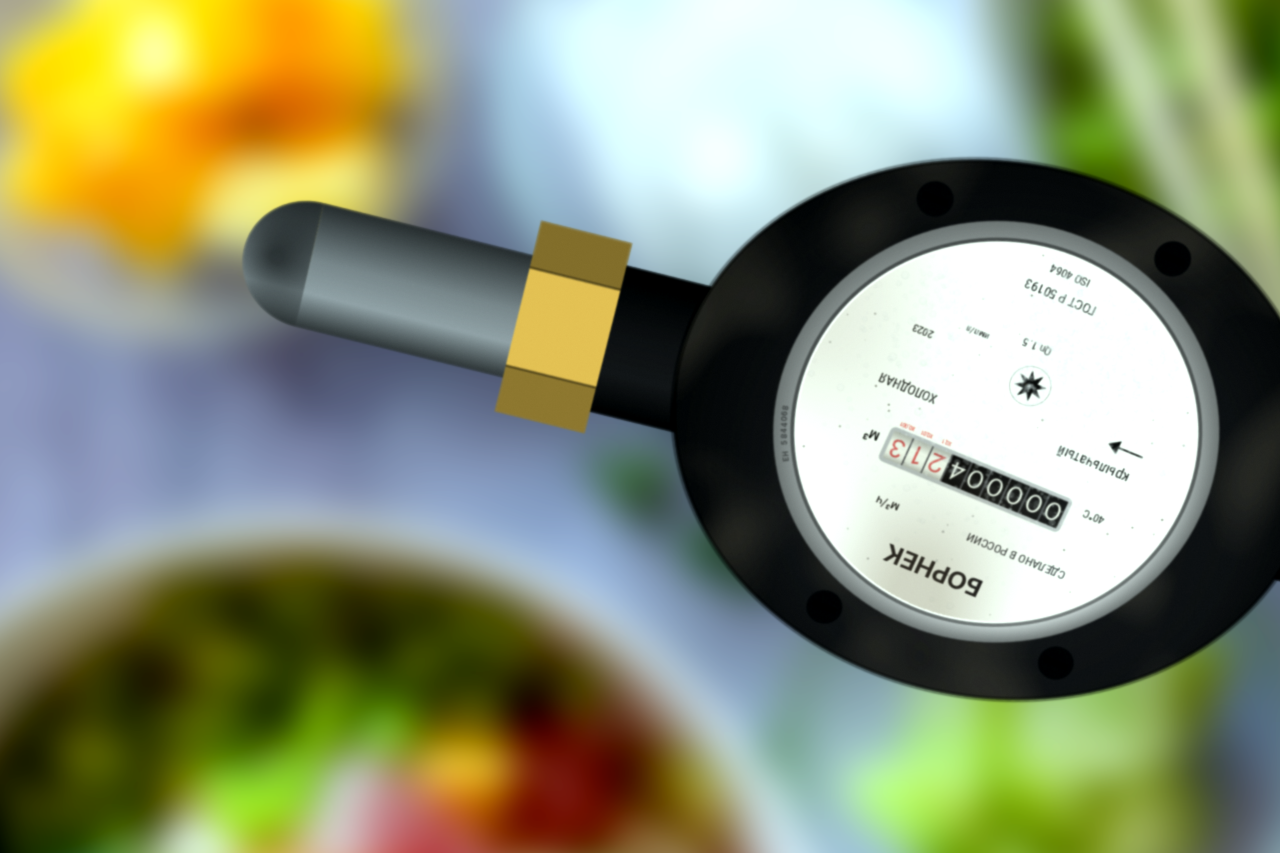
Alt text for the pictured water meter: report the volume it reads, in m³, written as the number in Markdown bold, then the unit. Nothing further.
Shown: **4.213** m³
